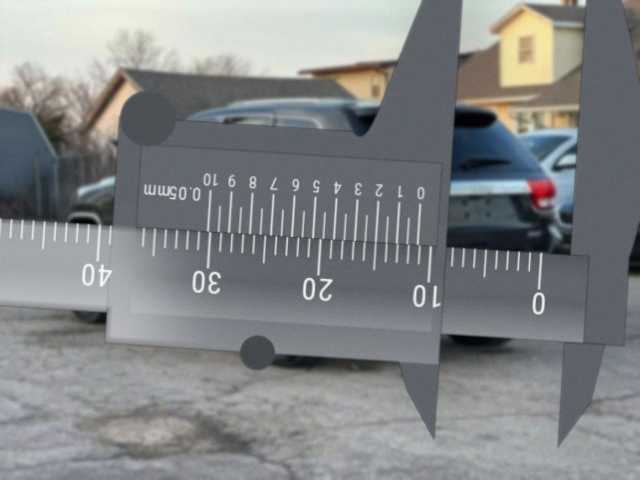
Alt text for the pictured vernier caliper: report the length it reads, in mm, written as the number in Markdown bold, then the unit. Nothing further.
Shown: **11.2** mm
